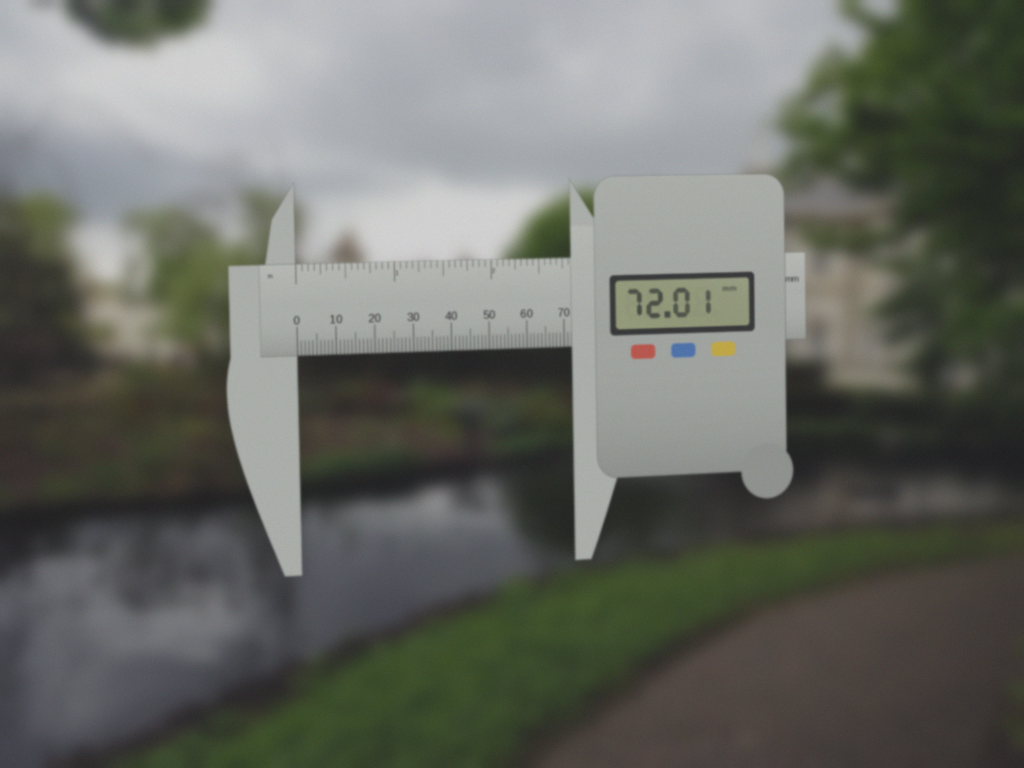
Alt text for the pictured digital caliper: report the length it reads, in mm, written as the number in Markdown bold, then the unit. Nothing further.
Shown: **72.01** mm
